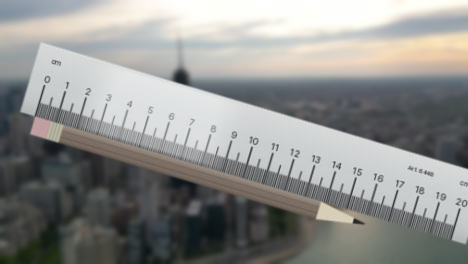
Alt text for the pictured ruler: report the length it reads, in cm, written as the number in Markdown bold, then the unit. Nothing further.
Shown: **16** cm
